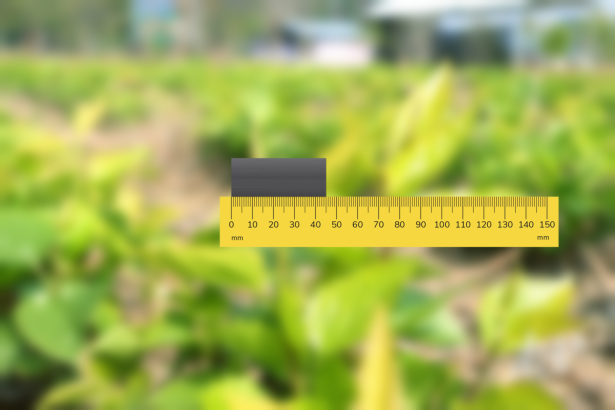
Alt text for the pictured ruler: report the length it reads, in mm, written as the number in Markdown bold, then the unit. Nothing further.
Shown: **45** mm
